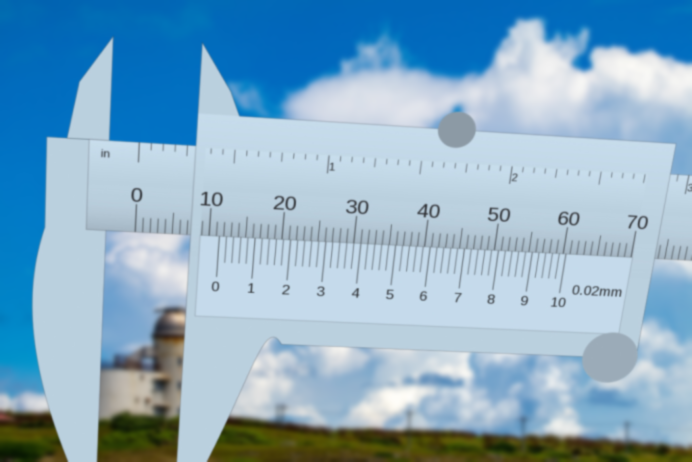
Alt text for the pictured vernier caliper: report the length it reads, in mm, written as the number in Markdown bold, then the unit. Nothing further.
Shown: **11.4** mm
